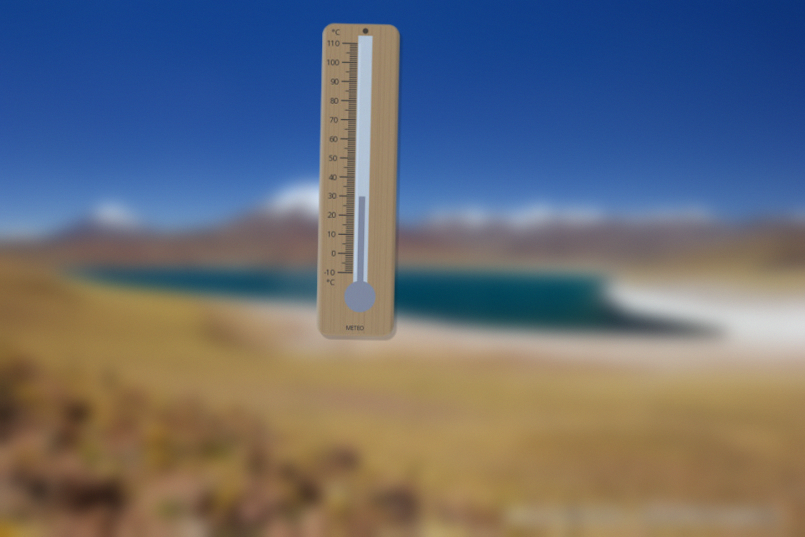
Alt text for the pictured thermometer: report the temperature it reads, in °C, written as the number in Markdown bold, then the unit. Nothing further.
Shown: **30** °C
